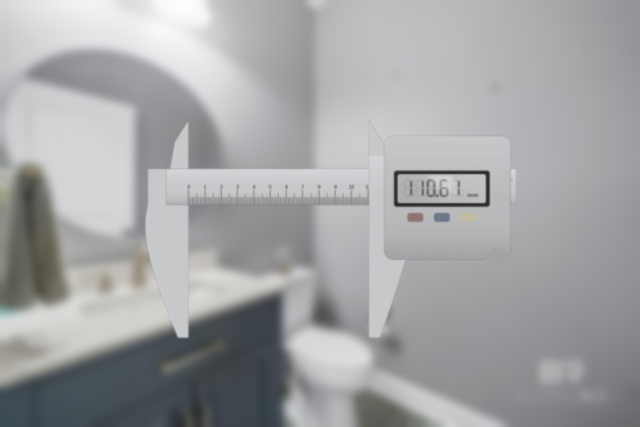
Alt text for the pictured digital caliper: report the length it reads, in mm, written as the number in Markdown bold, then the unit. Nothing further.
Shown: **110.61** mm
